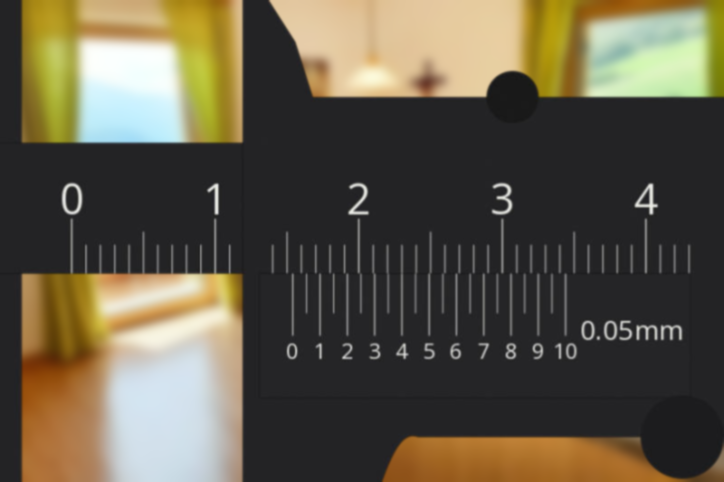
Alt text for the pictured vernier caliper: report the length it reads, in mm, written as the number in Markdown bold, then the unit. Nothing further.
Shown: **15.4** mm
